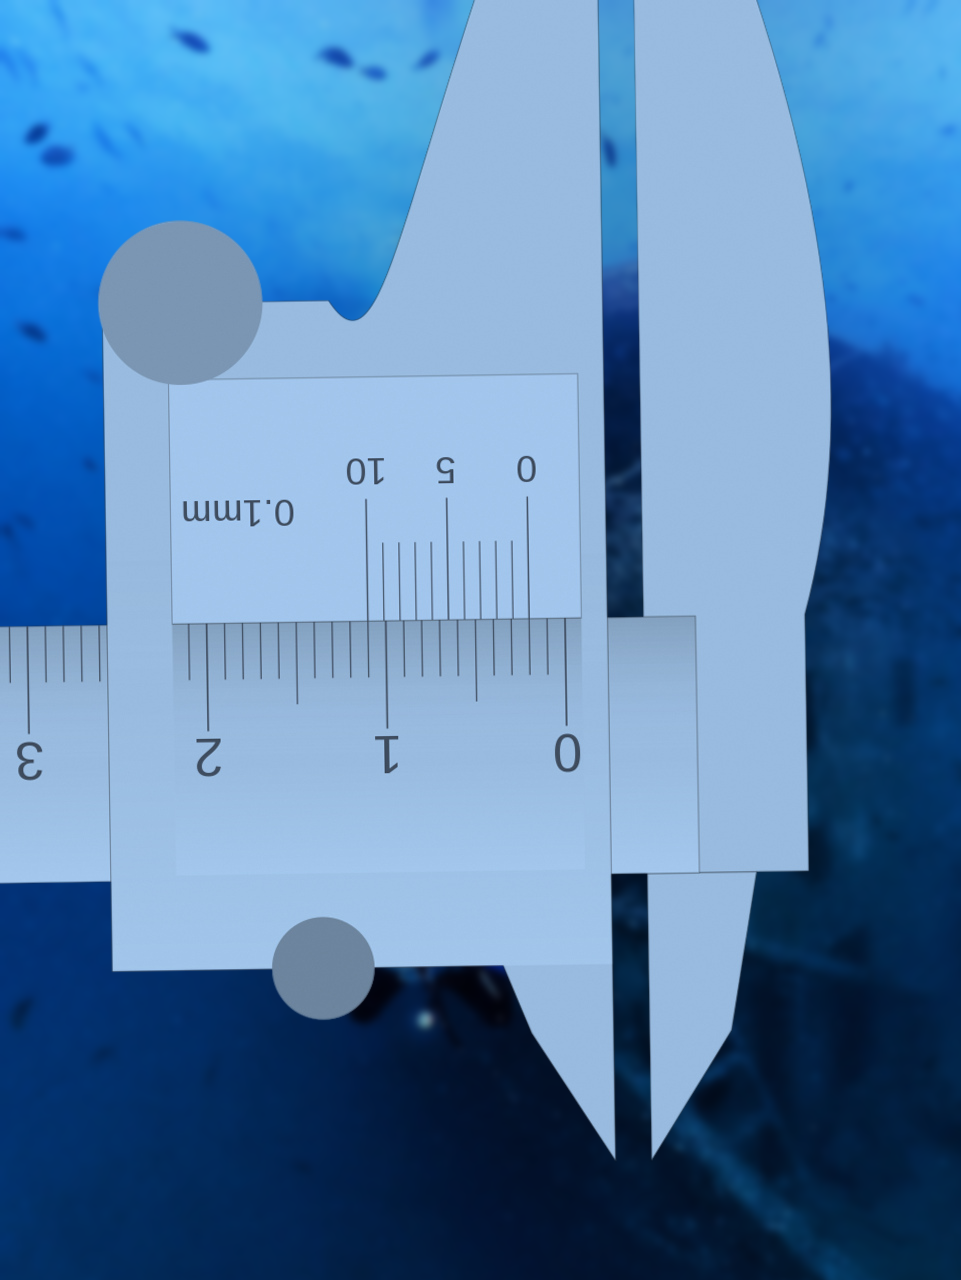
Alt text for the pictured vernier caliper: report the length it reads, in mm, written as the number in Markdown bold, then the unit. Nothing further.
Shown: **2.0** mm
